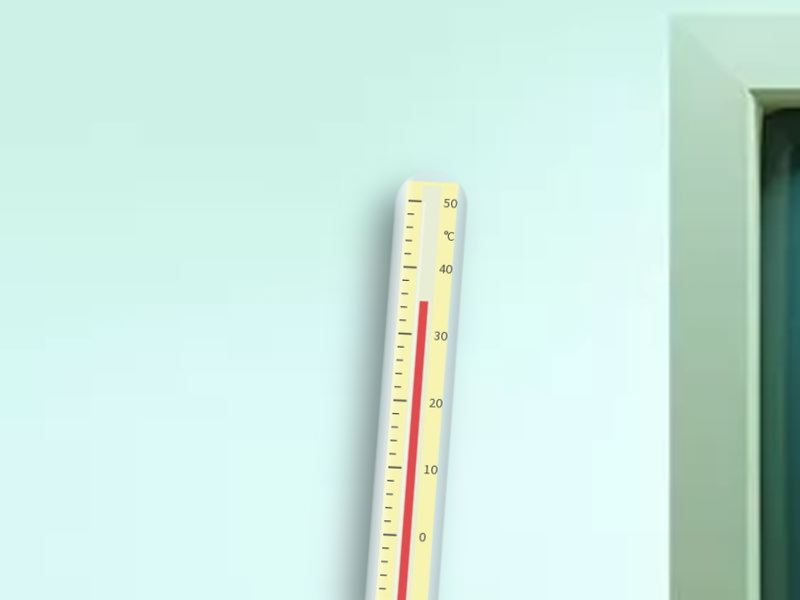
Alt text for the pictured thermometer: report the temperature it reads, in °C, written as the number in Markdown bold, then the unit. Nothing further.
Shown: **35** °C
